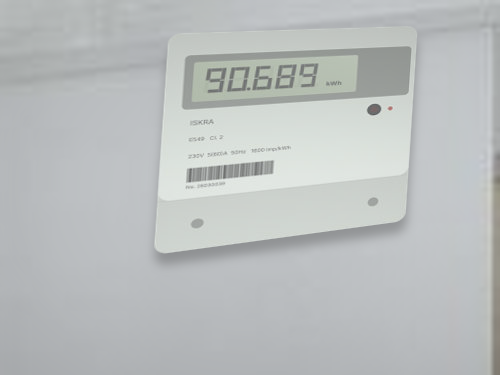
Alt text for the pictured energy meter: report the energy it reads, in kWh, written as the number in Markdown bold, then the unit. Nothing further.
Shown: **90.689** kWh
